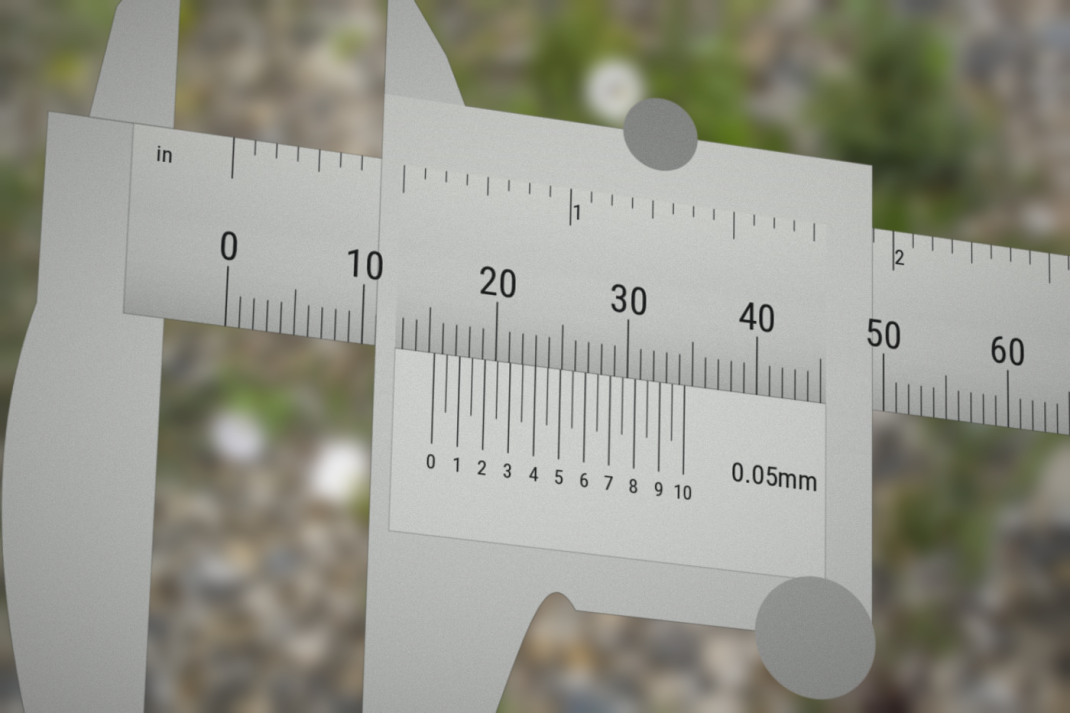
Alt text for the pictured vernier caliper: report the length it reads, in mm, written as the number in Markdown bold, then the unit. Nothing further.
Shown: **15.4** mm
